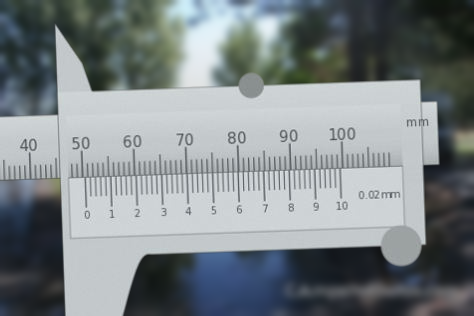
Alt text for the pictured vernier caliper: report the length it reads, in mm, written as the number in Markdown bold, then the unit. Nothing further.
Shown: **50.5** mm
